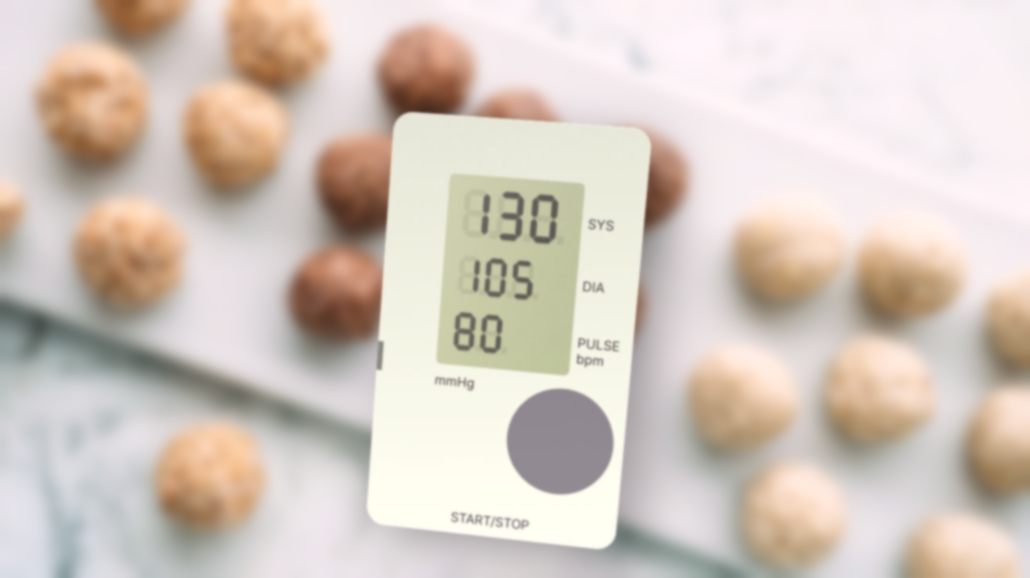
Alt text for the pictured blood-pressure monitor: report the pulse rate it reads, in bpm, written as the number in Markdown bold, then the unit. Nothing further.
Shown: **80** bpm
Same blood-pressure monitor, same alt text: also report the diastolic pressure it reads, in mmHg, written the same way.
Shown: **105** mmHg
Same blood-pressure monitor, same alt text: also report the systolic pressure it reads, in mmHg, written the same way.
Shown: **130** mmHg
